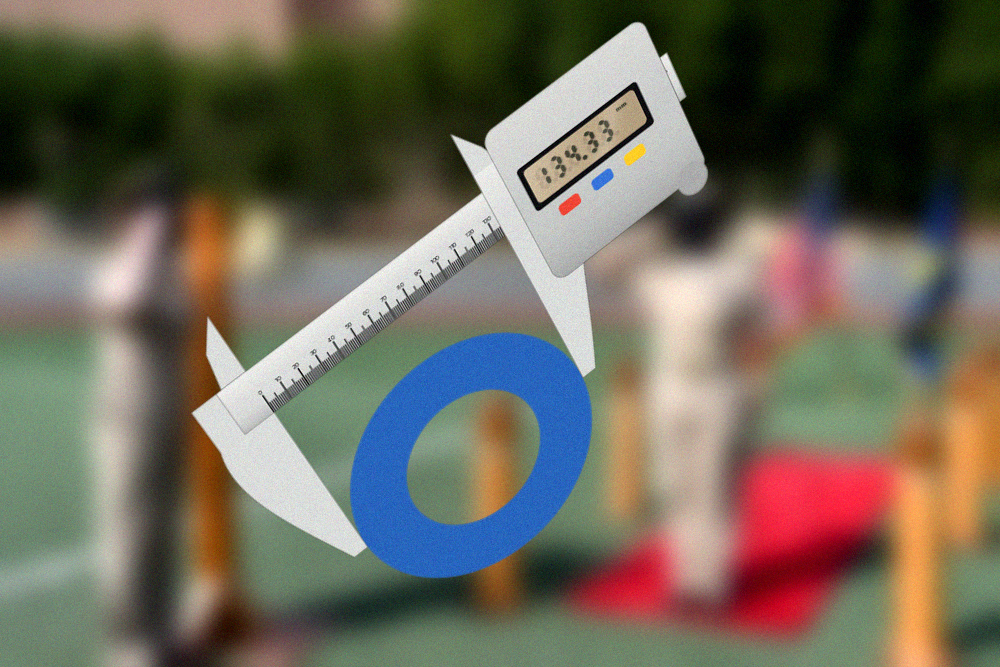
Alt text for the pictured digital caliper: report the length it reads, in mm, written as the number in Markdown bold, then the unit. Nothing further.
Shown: **134.33** mm
